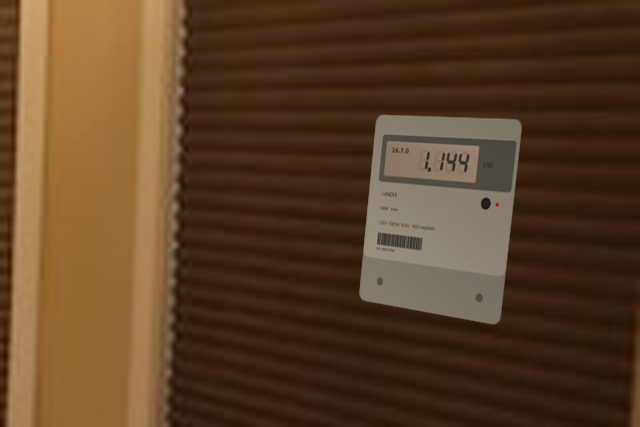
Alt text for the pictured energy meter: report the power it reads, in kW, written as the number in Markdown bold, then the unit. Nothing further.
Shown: **1.144** kW
